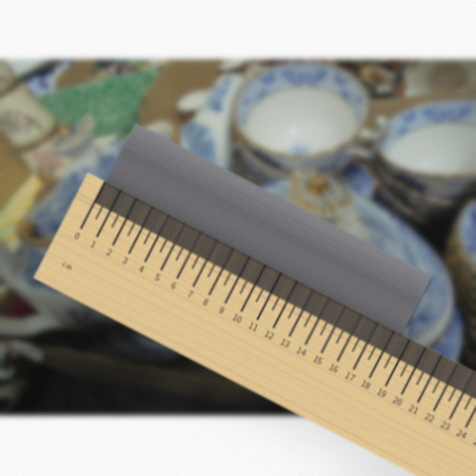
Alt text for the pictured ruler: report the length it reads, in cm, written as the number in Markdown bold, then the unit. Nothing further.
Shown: **18.5** cm
